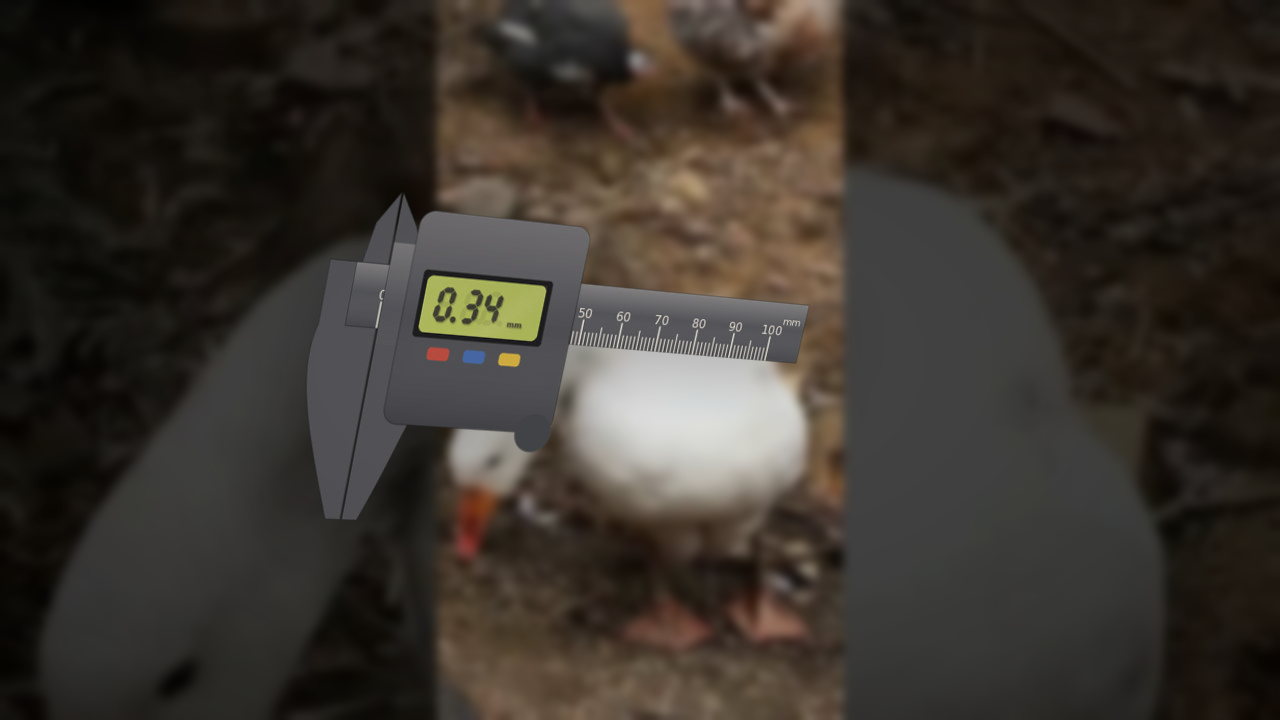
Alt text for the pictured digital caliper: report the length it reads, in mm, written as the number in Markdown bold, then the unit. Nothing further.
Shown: **0.34** mm
